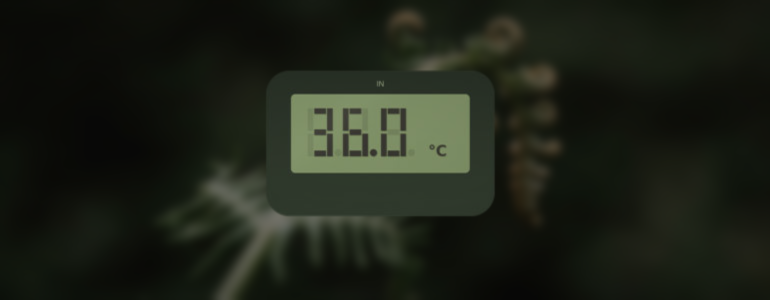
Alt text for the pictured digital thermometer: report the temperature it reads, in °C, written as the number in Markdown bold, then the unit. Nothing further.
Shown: **36.0** °C
